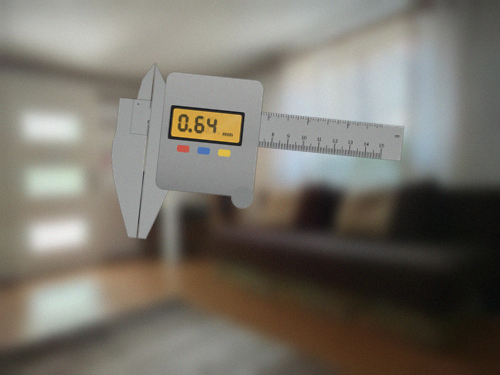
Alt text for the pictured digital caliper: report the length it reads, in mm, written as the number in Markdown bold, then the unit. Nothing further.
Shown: **0.64** mm
